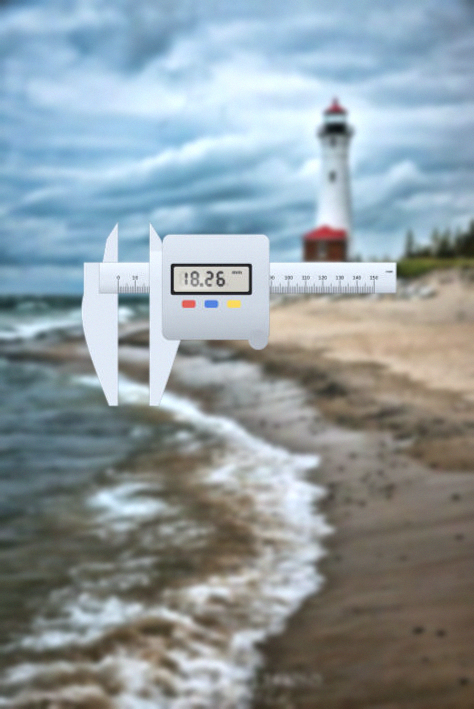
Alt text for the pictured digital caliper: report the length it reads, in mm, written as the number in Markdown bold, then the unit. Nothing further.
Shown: **18.26** mm
